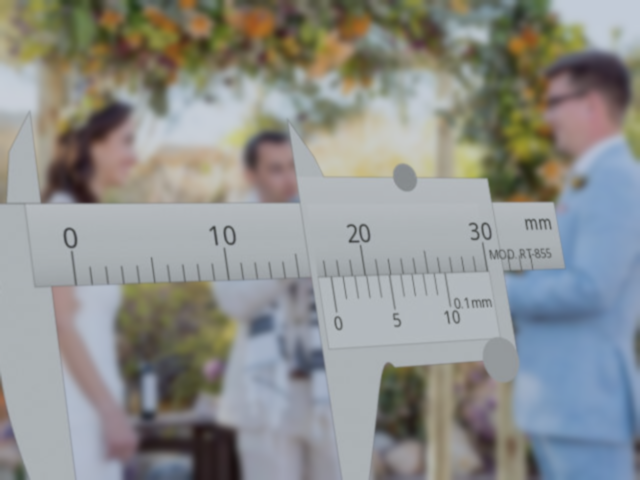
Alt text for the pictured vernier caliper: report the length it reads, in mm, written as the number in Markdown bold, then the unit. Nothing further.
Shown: **17.4** mm
